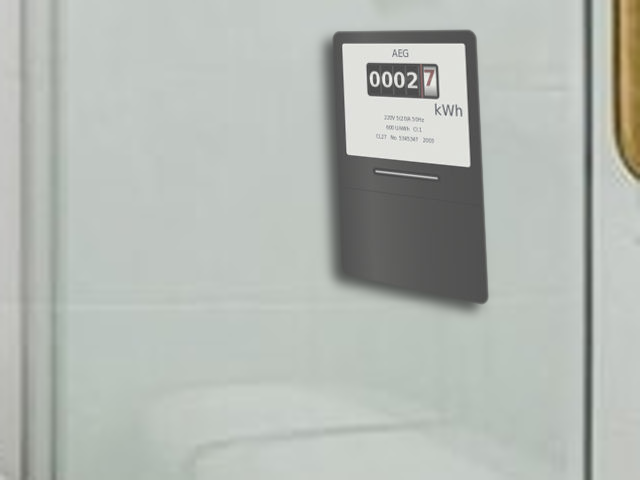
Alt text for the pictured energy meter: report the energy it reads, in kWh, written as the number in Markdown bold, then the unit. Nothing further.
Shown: **2.7** kWh
